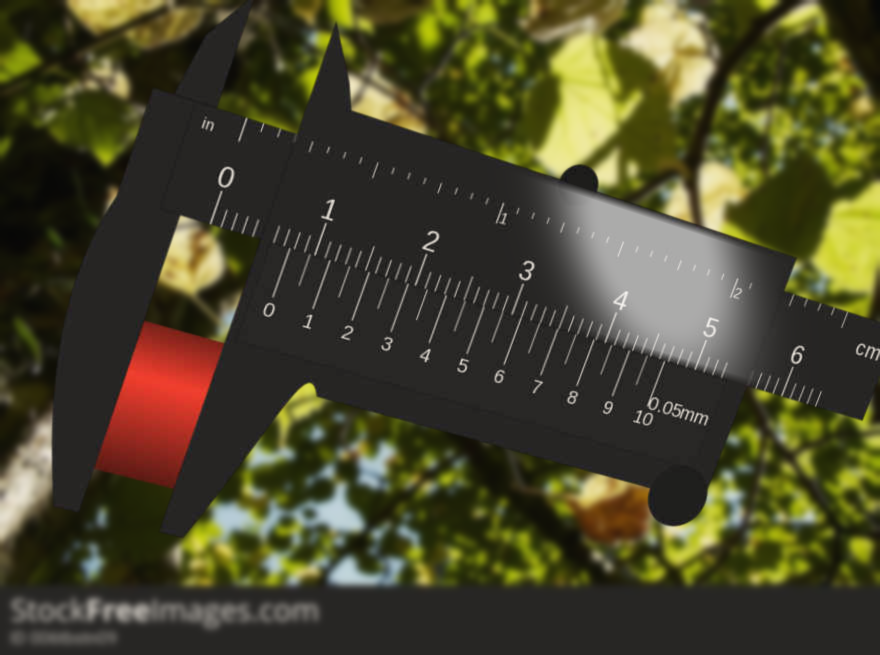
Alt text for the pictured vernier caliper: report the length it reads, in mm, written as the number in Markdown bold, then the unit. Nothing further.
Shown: **7.6** mm
